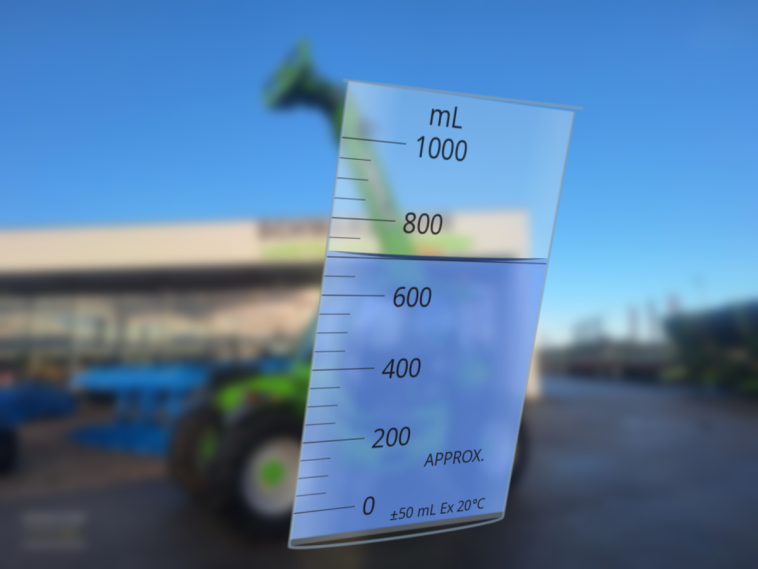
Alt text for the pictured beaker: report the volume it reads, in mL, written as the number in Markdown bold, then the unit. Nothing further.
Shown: **700** mL
